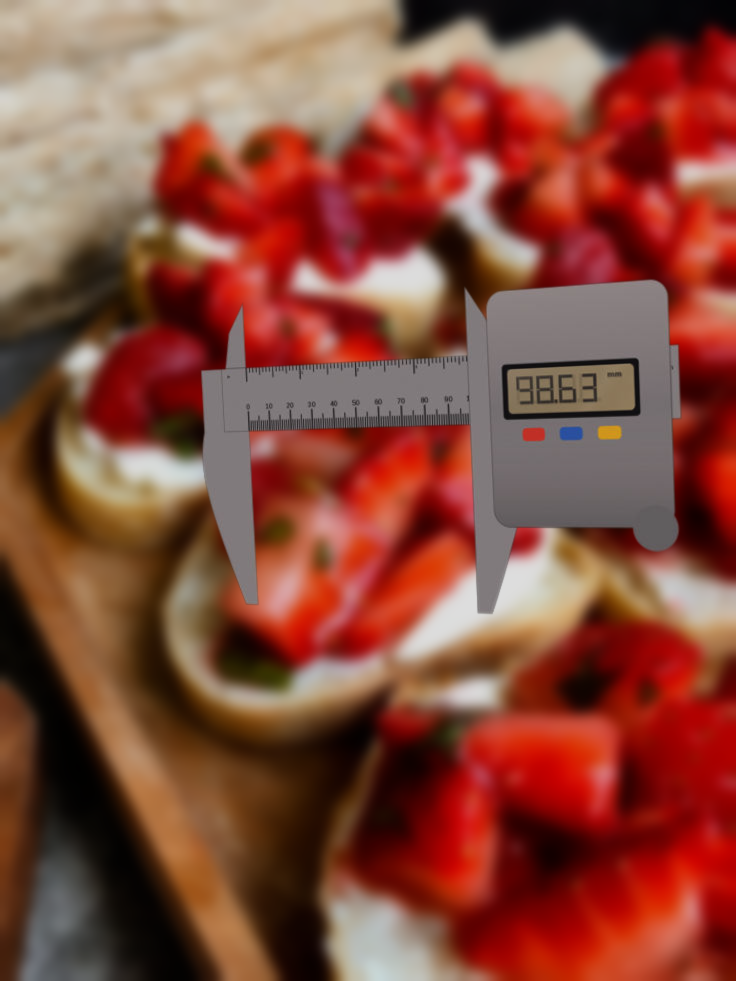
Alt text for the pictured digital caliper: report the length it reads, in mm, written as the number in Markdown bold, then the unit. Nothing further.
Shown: **98.63** mm
